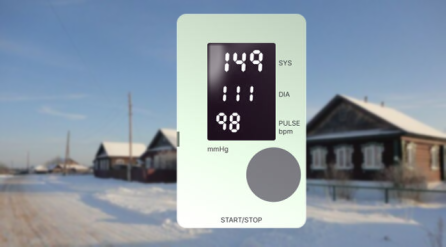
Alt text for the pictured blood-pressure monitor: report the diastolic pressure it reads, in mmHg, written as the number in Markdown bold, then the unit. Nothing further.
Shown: **111** mmHg
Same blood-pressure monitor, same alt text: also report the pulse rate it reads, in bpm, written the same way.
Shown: **98** bpm
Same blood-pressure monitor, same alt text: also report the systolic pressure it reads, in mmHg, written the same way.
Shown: **149** mmHg
